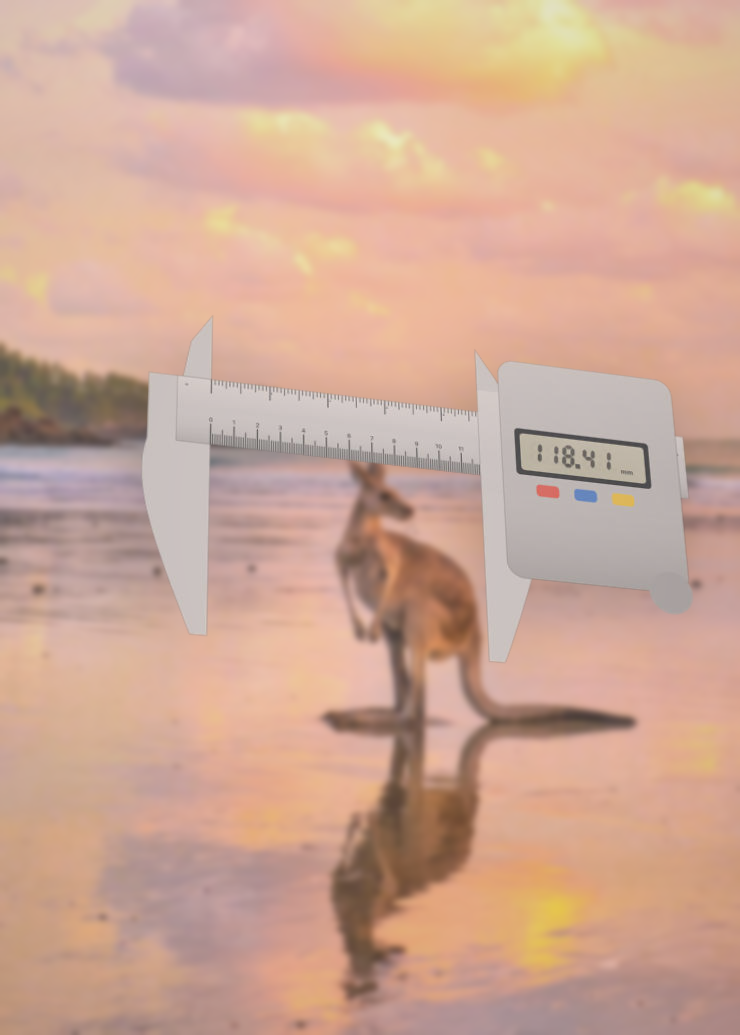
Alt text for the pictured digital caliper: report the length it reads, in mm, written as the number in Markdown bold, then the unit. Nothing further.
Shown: **118.41** mm
